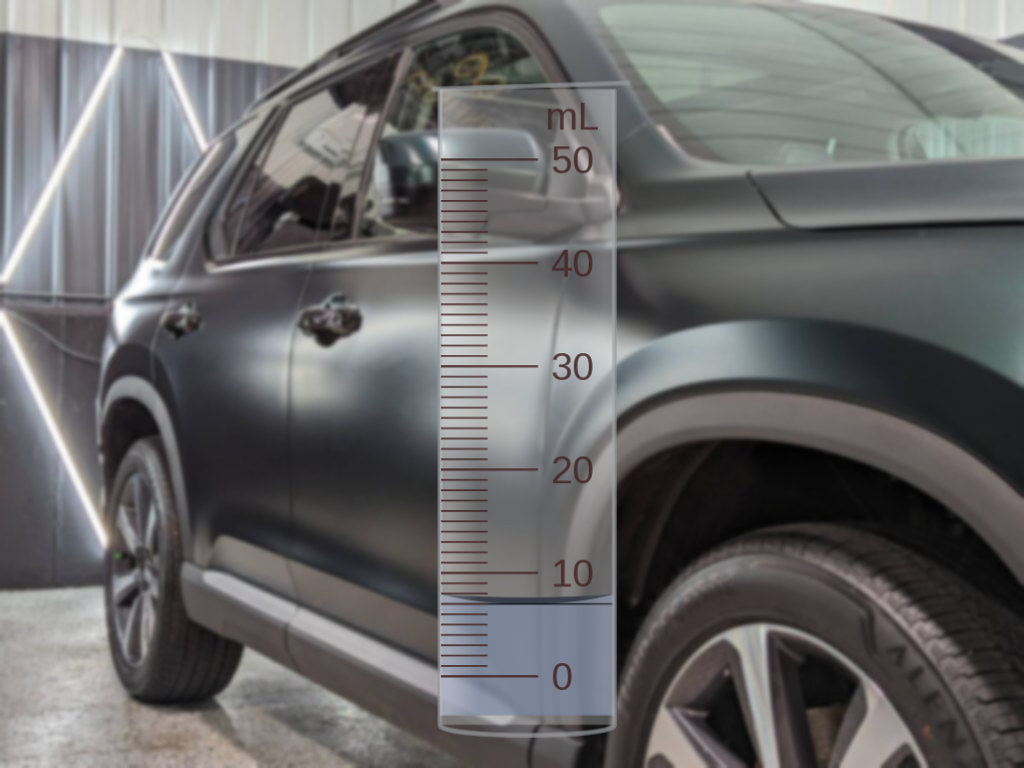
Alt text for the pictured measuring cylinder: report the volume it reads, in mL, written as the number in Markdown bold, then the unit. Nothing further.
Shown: **7** mL
